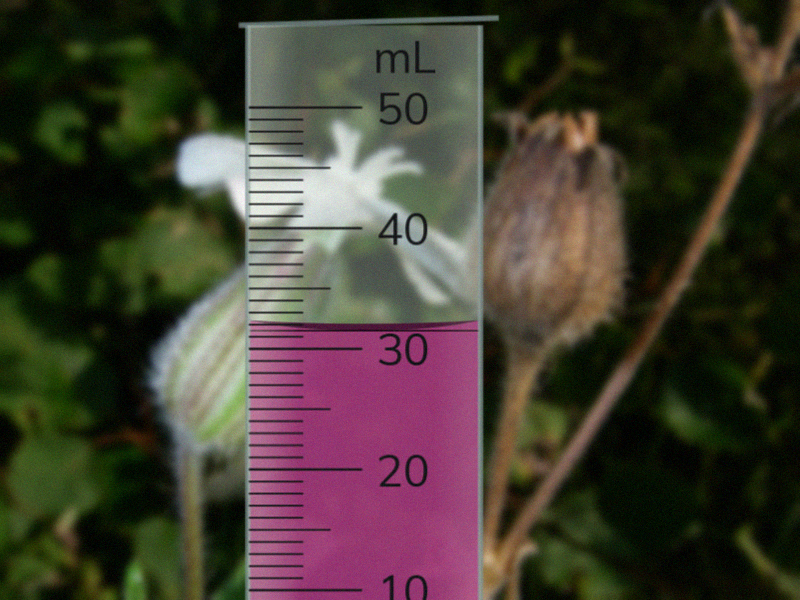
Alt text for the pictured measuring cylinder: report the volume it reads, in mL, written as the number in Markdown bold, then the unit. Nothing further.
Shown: **31.5** mL
